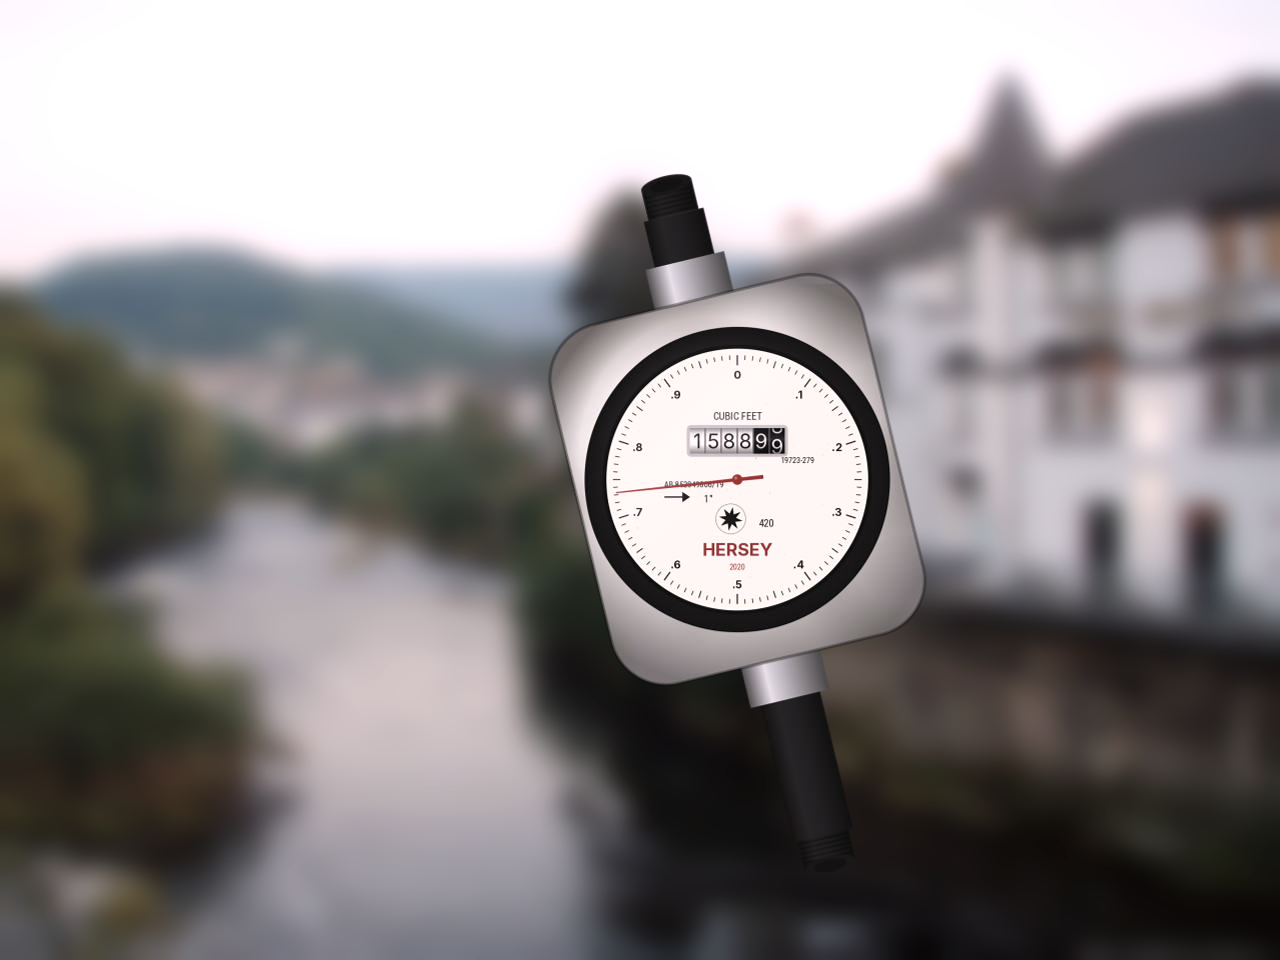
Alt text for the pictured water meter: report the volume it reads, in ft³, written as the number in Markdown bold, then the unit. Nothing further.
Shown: **158898.73** ft³
